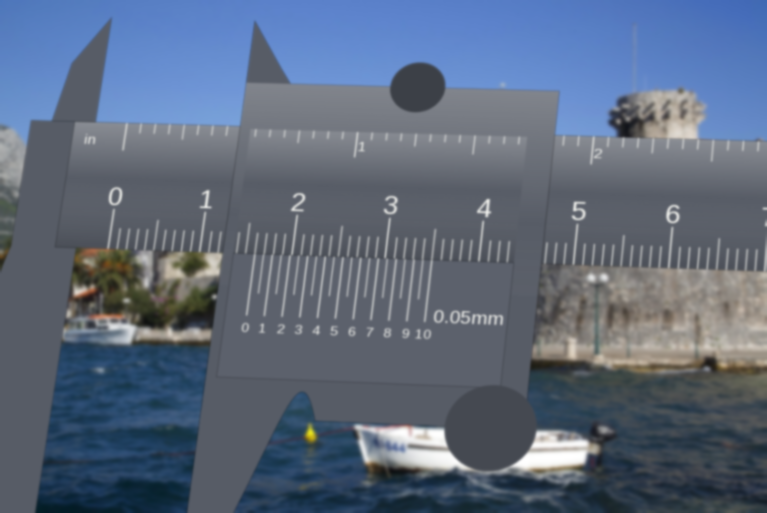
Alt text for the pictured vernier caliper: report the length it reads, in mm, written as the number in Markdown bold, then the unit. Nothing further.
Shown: **16.0** mm
